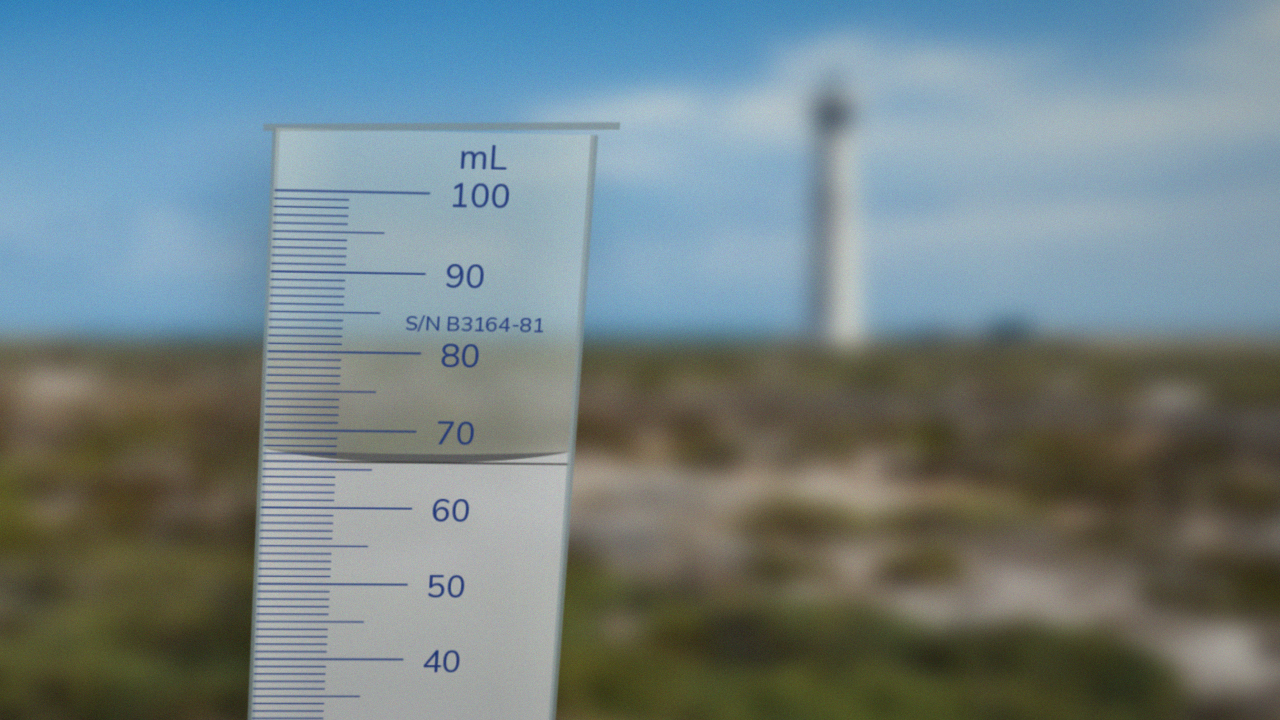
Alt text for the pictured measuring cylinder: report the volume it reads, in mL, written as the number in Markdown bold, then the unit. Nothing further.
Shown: **66** mL
